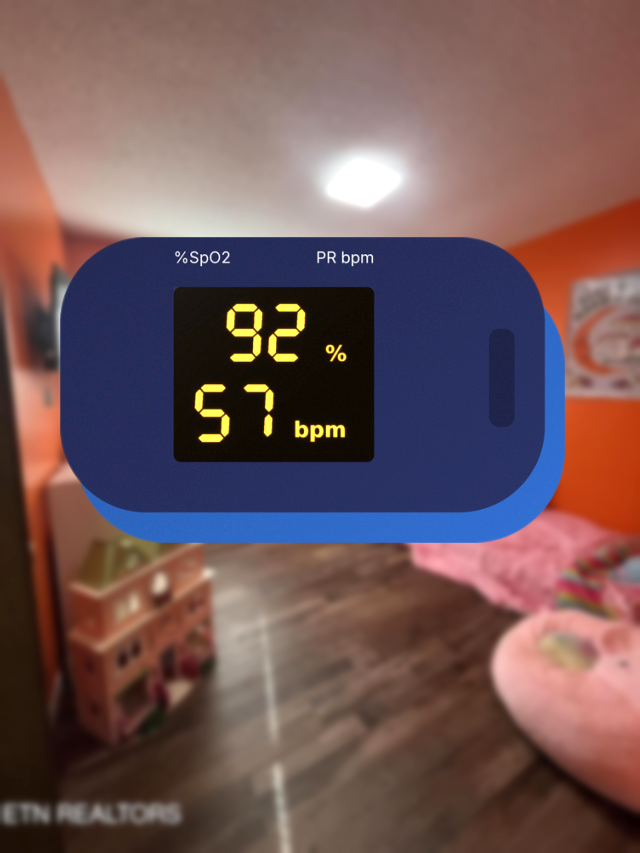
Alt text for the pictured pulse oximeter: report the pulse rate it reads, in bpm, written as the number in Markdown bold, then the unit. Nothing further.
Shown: **57** bpm
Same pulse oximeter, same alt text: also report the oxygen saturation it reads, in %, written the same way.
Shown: **92** %
